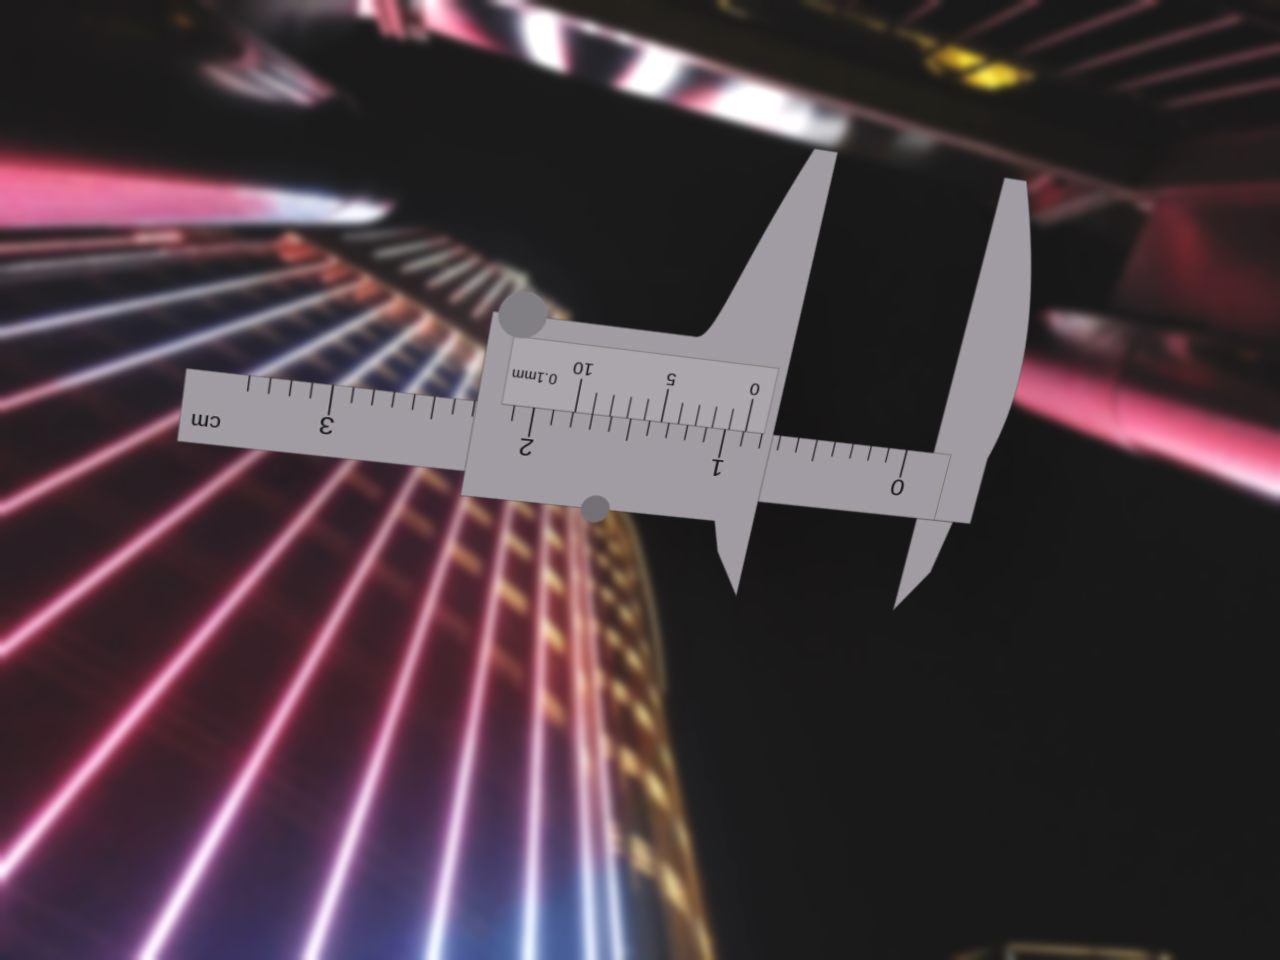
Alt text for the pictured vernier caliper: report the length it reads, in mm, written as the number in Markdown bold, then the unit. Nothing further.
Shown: **8.9** mm
